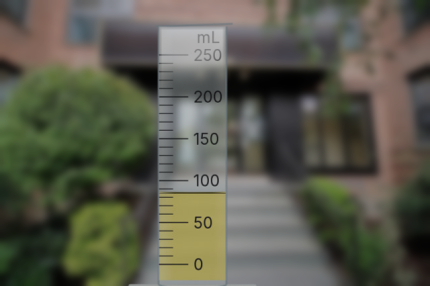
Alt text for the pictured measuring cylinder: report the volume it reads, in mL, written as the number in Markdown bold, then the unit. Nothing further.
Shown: **85** mL
